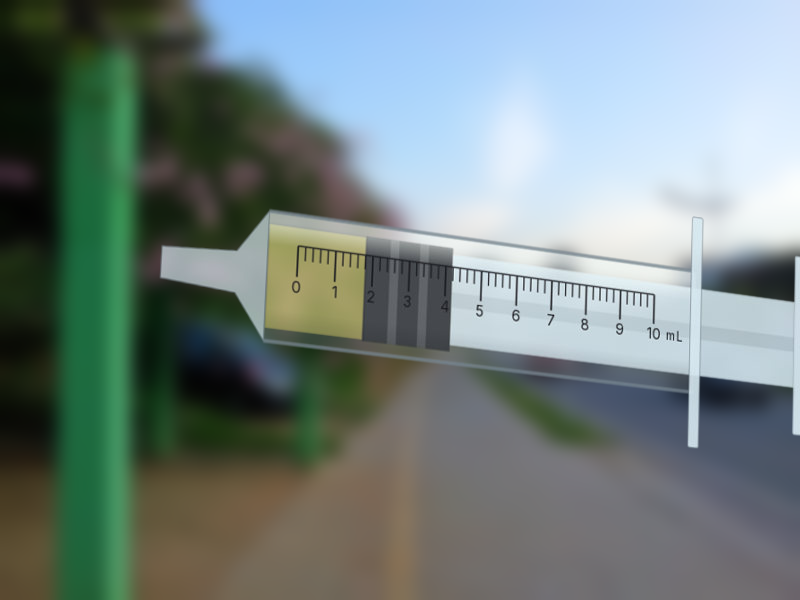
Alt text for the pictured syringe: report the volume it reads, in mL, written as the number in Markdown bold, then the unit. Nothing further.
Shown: **1.8** mL
